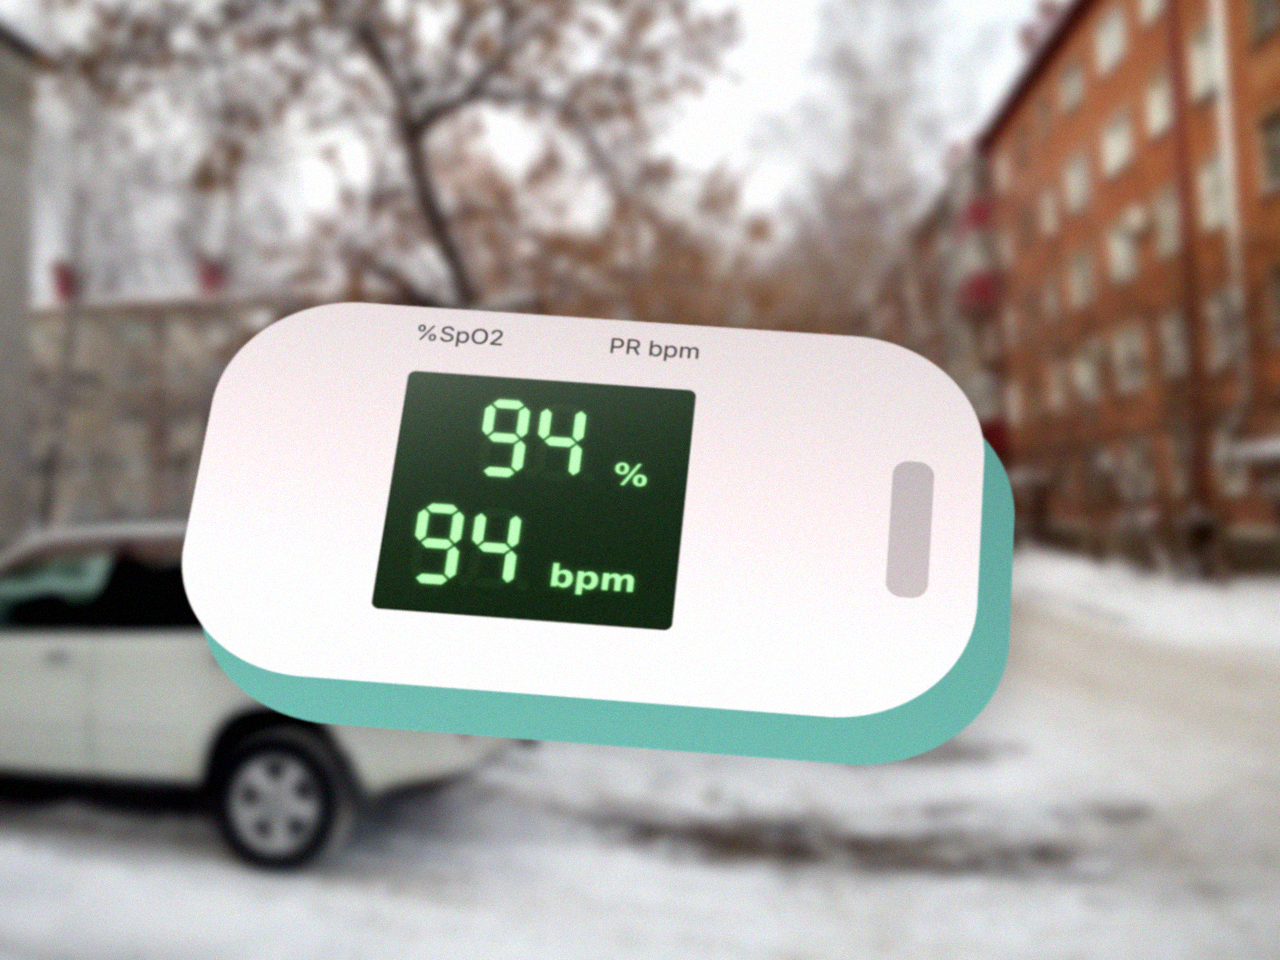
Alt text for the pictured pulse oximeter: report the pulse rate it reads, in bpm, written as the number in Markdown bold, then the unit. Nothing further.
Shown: **94** bpm
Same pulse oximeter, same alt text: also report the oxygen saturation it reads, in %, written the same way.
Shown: **94** %
